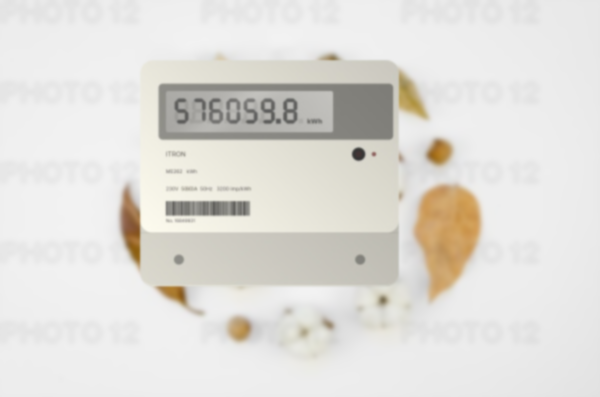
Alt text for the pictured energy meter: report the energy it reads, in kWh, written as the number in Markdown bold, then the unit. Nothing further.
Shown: **576059.8** kWh
